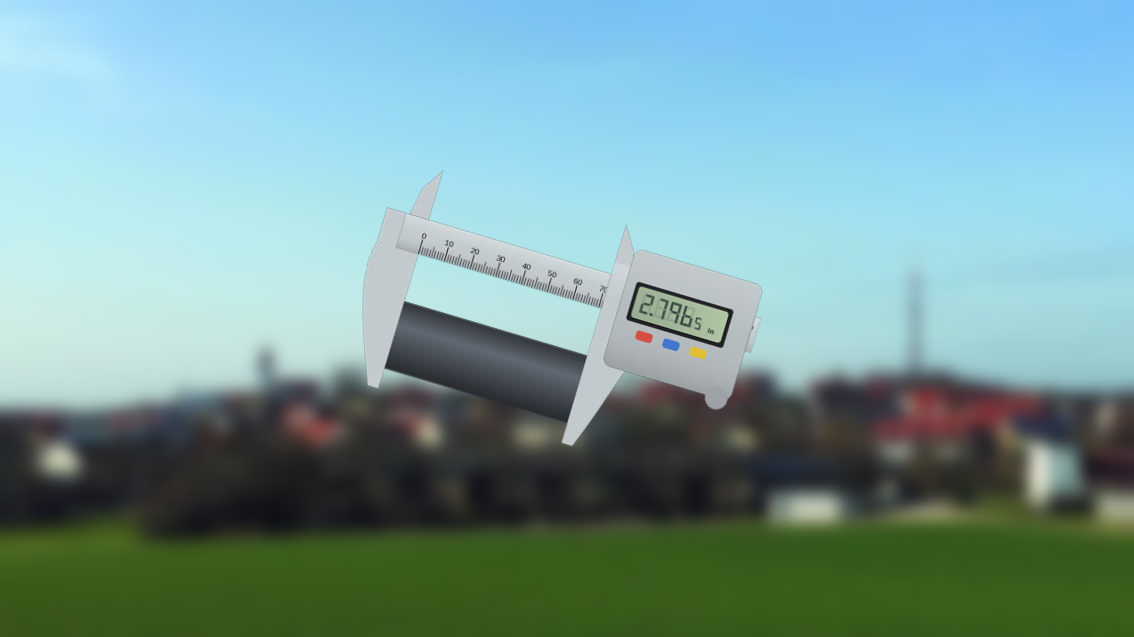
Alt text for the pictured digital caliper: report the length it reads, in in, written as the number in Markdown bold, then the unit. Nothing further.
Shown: **2.7965** in
